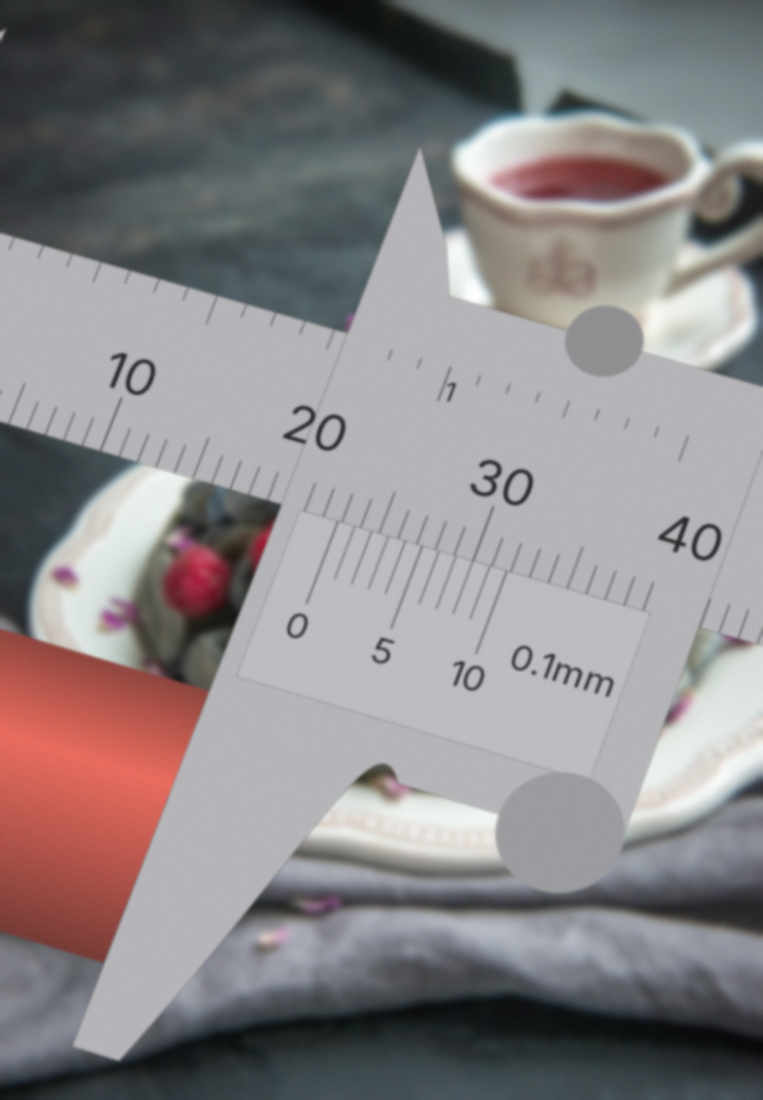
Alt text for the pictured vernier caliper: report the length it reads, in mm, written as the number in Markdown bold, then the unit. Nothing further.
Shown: **22.8** mm
